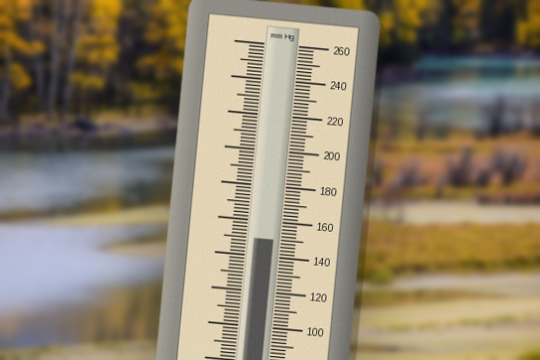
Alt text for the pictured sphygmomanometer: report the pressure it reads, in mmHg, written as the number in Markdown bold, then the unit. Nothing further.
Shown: **150** mmHg
